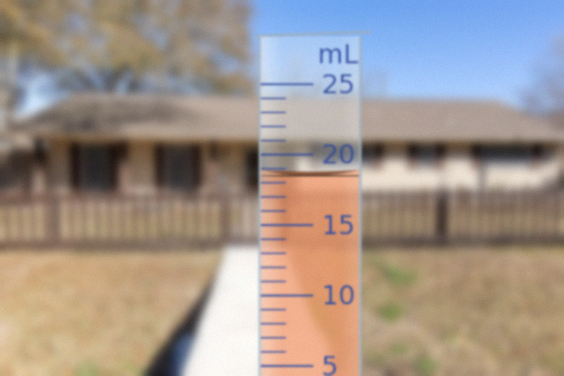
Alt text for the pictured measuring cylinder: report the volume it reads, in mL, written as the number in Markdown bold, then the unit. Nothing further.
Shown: **18.5** mL
